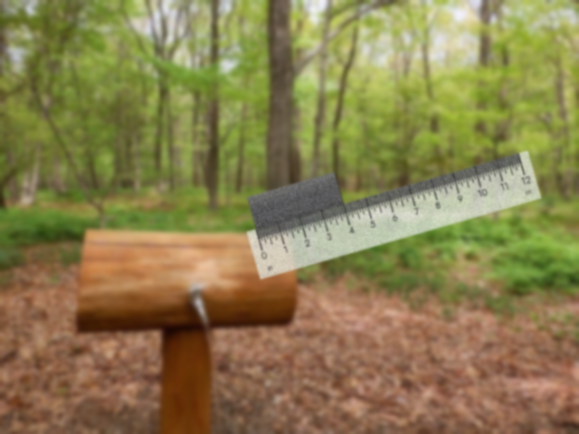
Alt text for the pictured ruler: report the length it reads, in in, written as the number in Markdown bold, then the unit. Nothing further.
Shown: **4** in
